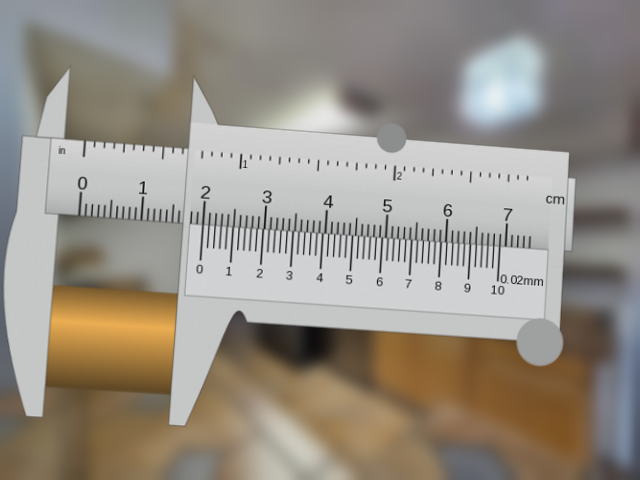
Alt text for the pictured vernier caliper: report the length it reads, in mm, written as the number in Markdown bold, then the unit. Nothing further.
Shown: **20.0** mm
